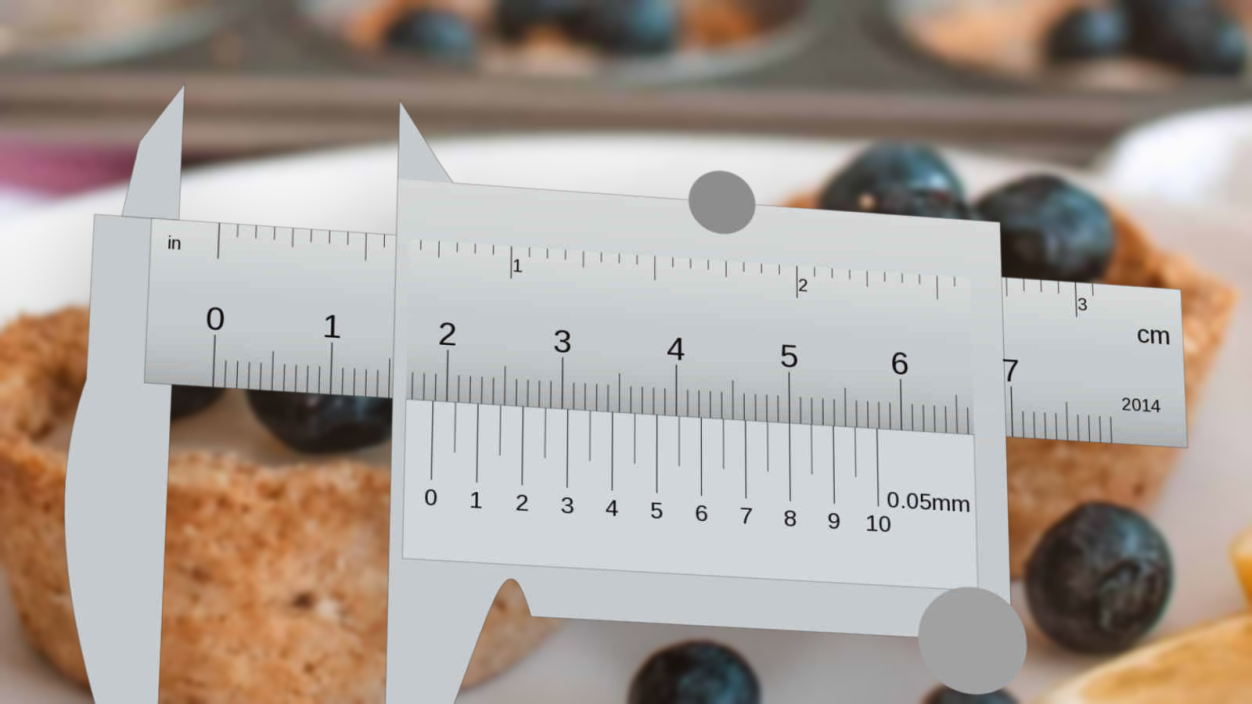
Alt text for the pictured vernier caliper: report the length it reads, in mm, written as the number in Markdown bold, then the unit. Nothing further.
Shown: **18.8** mm
